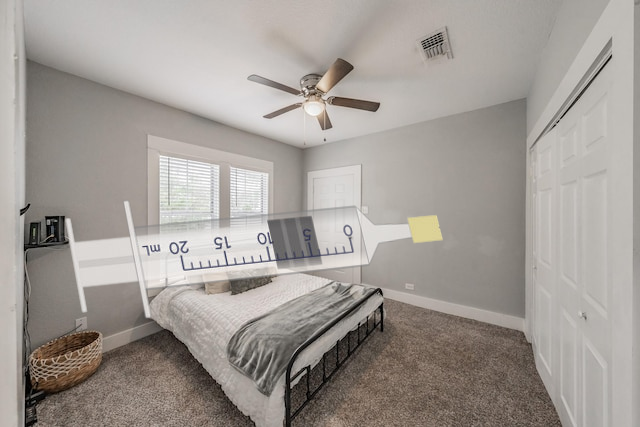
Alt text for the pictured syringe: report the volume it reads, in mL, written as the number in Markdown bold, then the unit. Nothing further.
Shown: **4** mL
